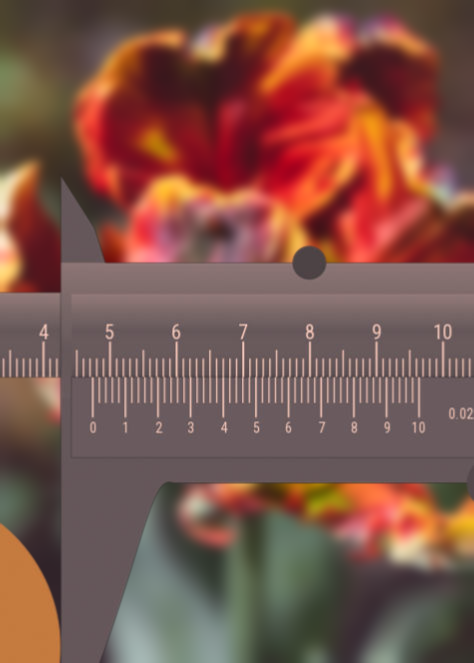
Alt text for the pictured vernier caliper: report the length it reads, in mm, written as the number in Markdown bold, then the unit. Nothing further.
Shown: **47.4** mm
